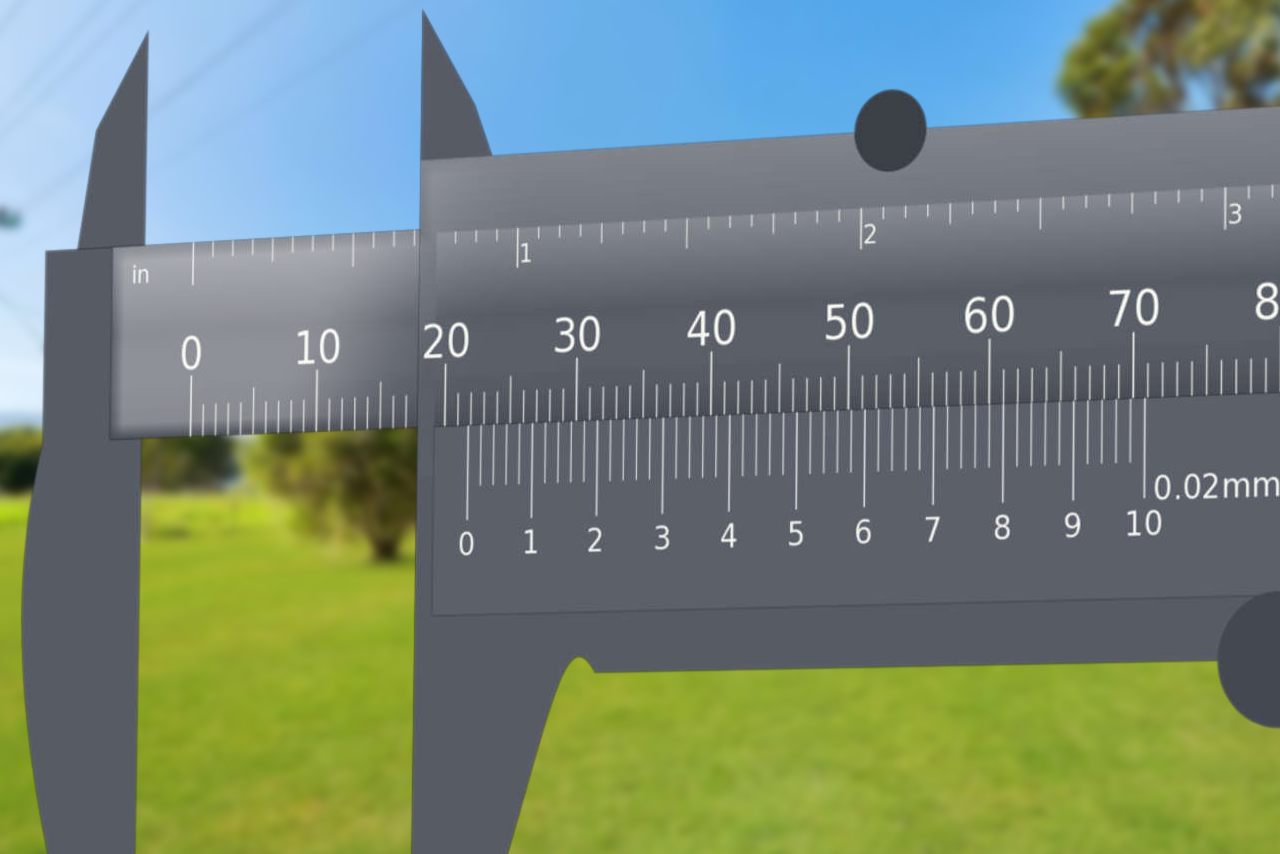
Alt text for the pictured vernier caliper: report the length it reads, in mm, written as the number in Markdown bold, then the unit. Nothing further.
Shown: **21.8** mm
